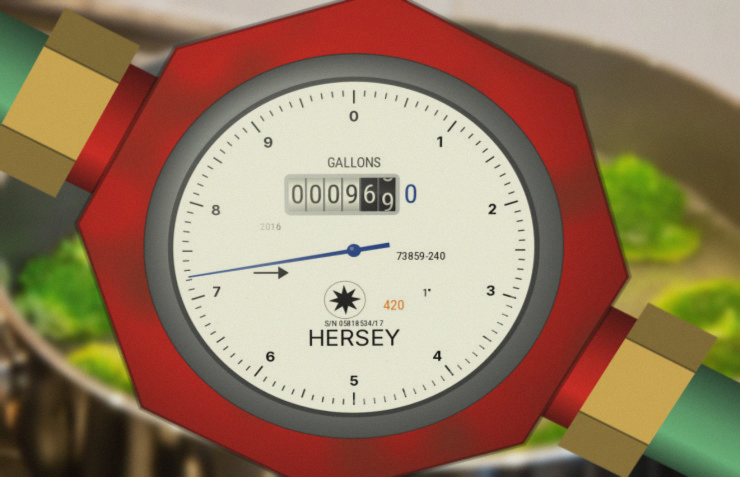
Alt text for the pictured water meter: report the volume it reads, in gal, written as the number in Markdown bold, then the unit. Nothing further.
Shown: **9687.2** gal
